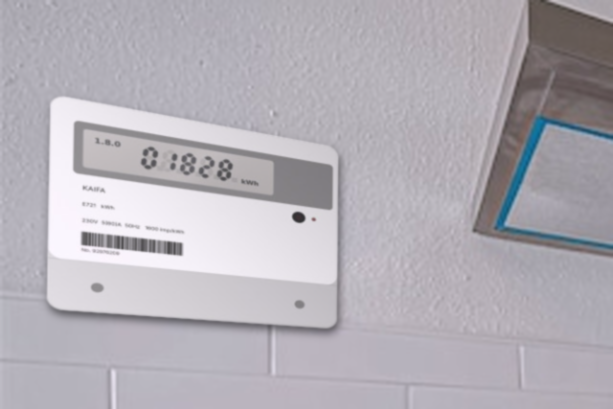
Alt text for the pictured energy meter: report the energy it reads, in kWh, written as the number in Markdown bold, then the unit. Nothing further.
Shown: **1828** kWh
